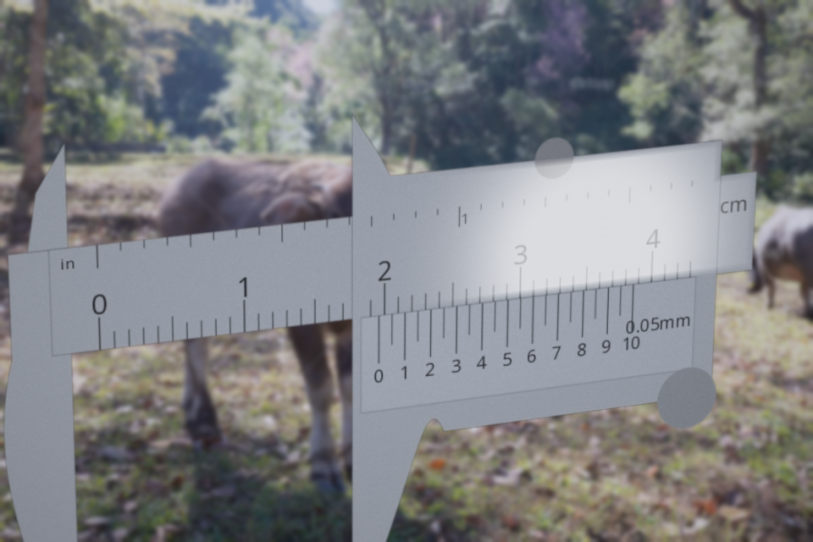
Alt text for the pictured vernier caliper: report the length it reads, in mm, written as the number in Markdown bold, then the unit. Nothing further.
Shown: **19.6** mm
